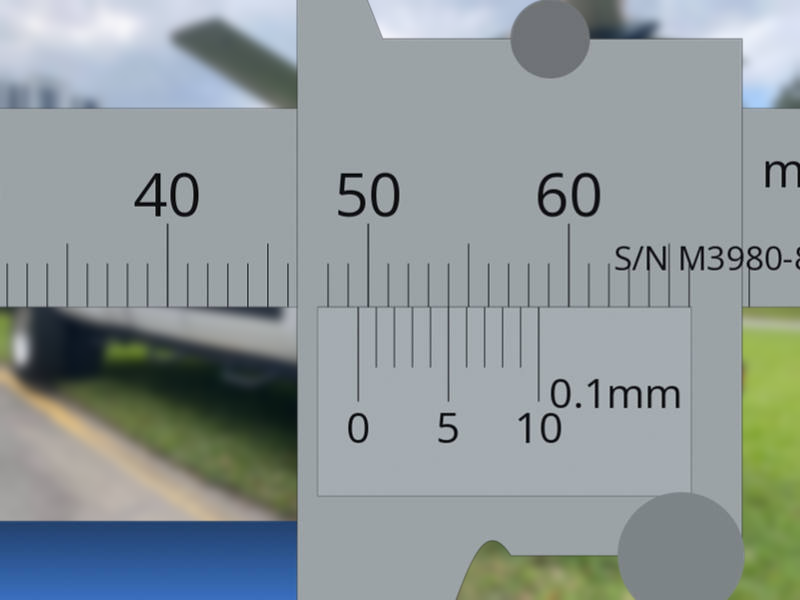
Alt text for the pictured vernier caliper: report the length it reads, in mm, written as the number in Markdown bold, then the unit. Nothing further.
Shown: **49.5** mm
